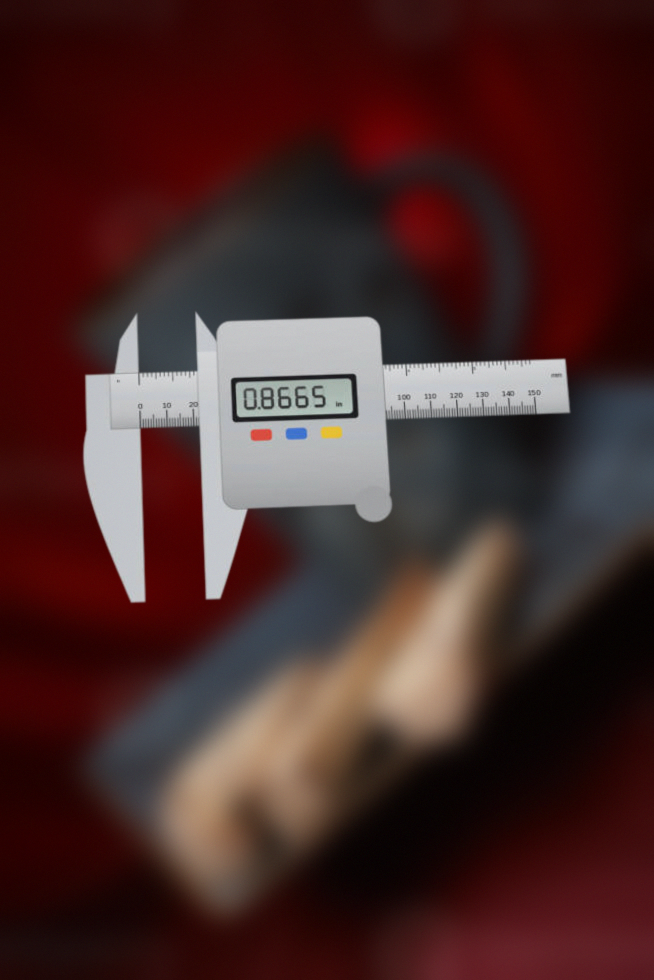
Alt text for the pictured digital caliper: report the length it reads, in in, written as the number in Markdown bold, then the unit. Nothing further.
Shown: **0.8665** in
